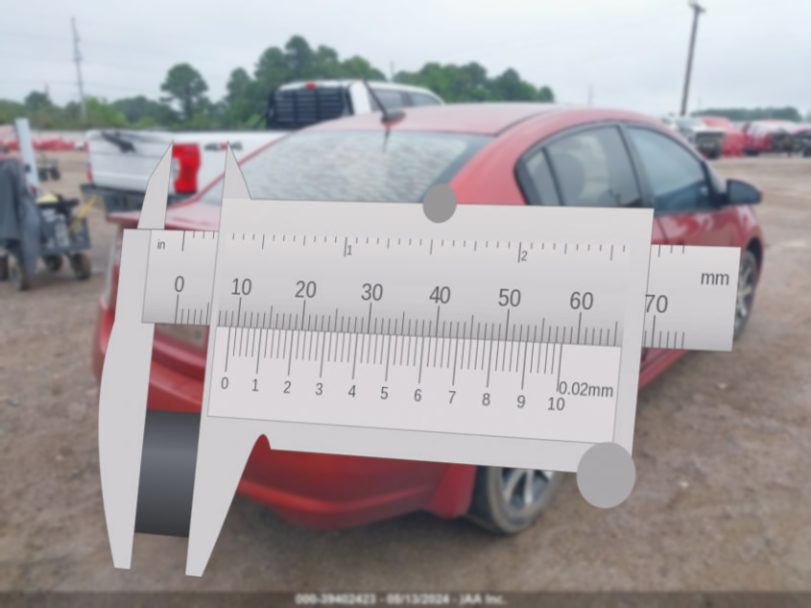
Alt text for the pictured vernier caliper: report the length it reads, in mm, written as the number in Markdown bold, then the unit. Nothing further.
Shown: **8.8** mm
